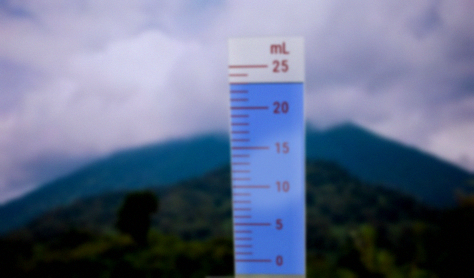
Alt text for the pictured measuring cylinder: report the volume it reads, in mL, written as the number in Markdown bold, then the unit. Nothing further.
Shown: **23** mL
